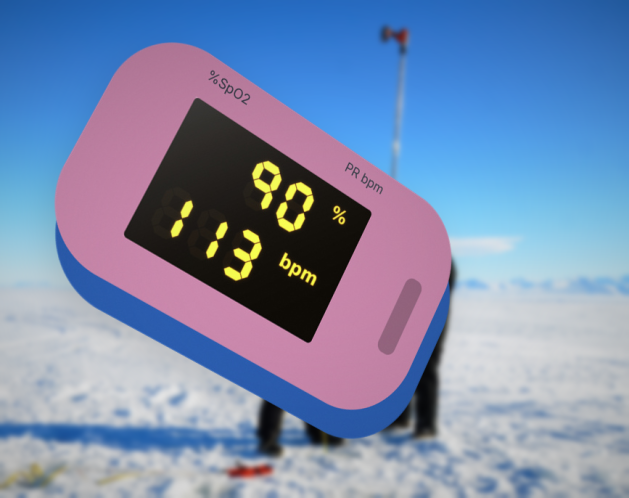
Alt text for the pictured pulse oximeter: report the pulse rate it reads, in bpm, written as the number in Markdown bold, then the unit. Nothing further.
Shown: **113** bpm
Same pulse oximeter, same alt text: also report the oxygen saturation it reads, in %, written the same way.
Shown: **90** %
